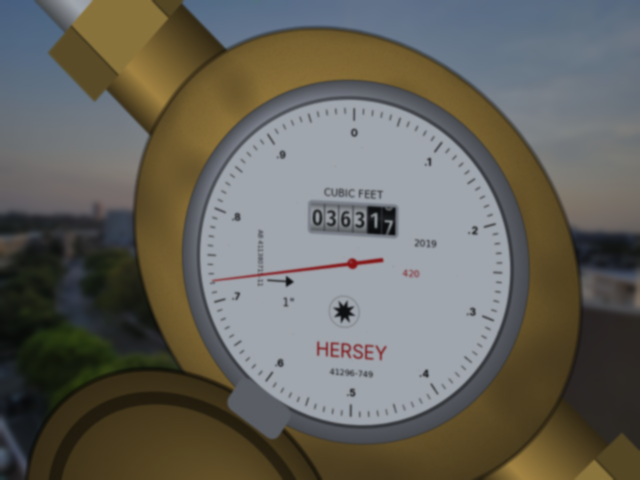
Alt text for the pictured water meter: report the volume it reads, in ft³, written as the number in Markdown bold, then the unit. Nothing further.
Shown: **36316.72** ft³
